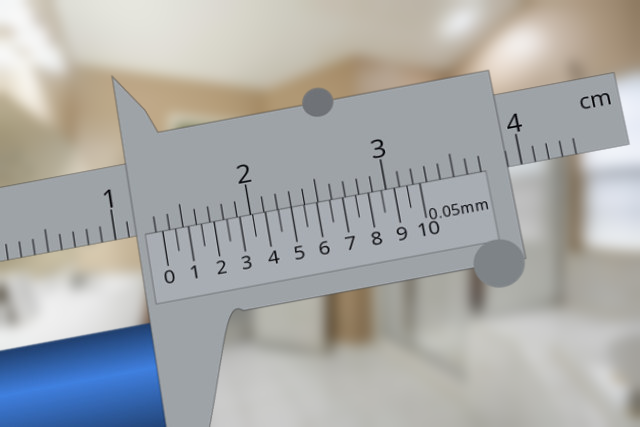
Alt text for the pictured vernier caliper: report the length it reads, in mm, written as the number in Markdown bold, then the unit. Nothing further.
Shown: **13.5** mm
